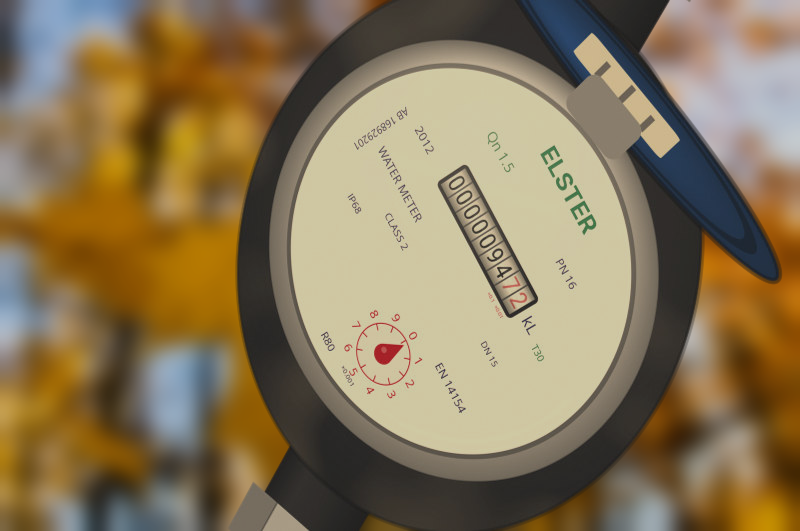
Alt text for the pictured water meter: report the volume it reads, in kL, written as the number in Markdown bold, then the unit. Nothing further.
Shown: **94.720** kL
